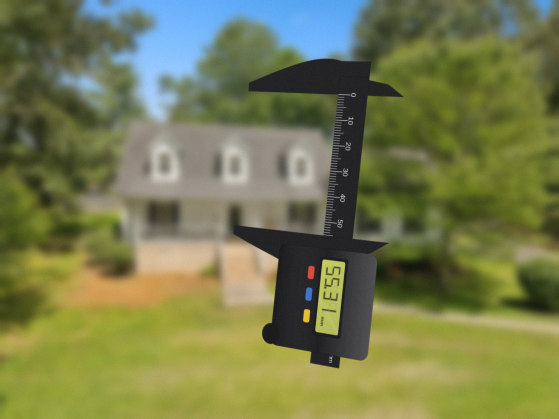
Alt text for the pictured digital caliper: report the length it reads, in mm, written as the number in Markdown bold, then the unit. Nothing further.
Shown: **55.31** mm
